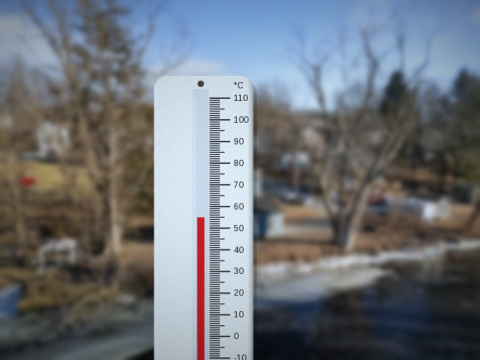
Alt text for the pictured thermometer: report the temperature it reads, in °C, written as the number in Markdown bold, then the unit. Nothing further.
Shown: **55** °C
